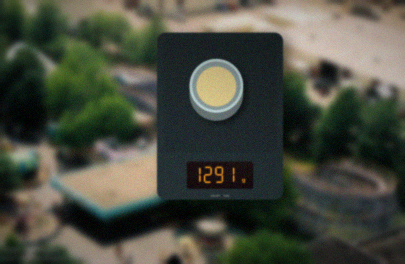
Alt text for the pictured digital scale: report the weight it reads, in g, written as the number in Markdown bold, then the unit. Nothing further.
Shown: **1291** g
